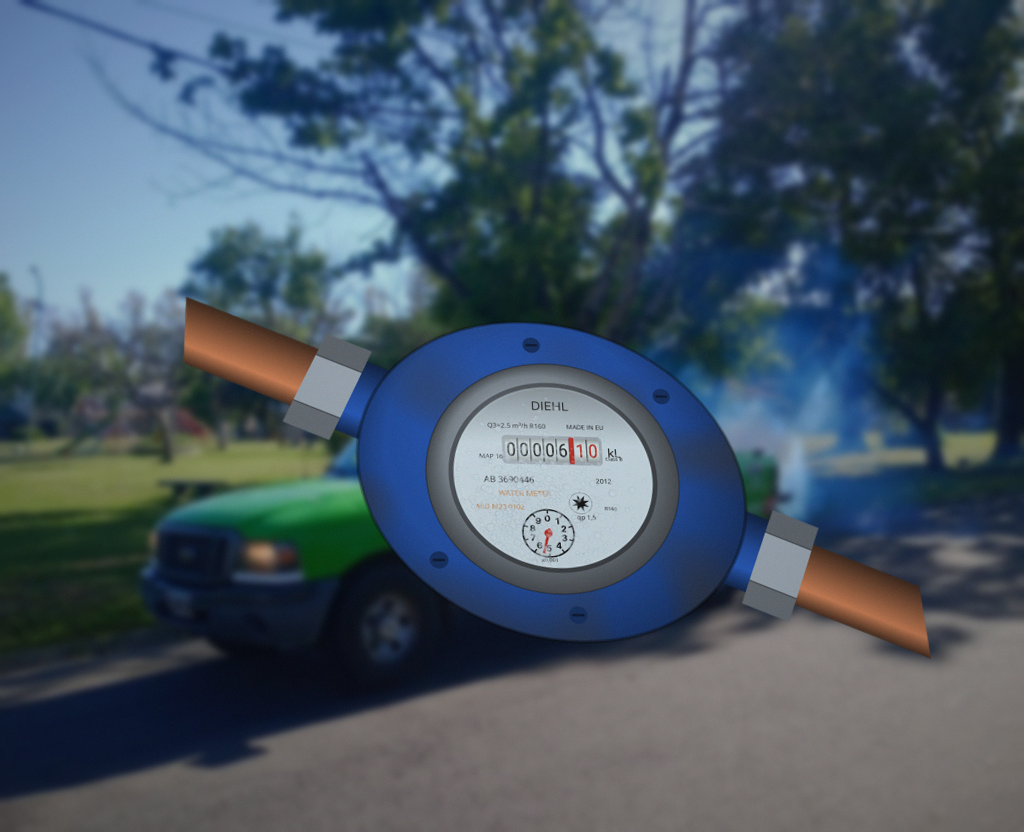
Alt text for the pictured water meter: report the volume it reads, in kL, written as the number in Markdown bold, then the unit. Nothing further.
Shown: **6.105** kL
